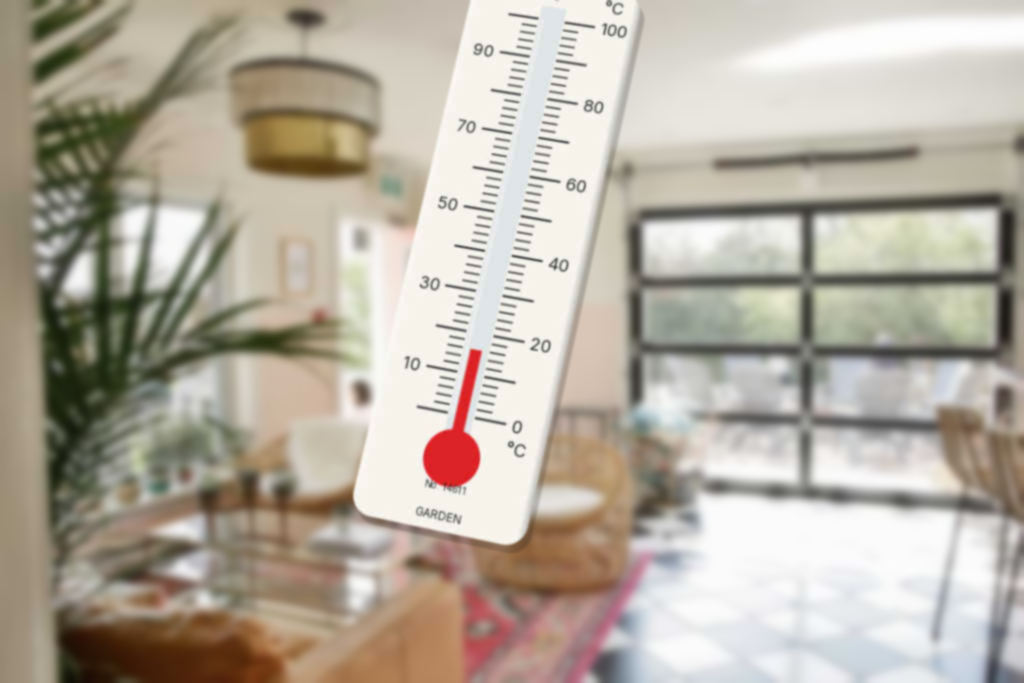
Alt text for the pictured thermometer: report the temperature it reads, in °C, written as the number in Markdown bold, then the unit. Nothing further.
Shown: **16** °C
